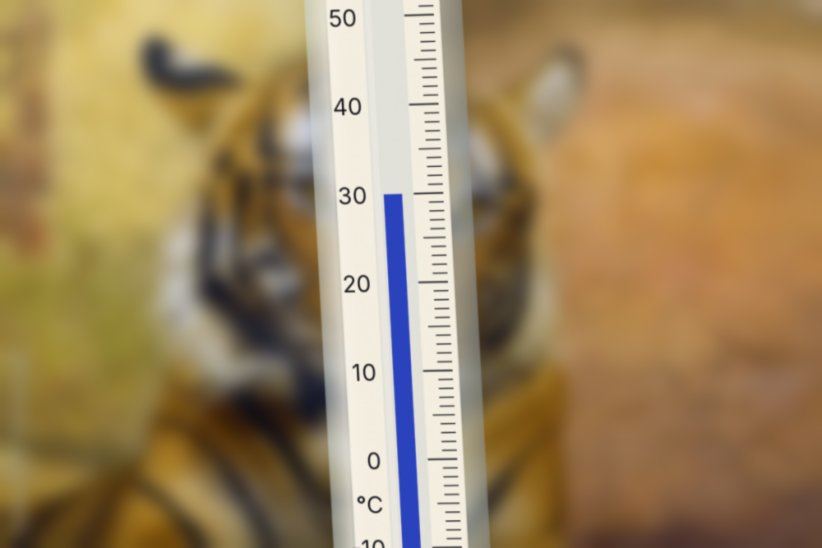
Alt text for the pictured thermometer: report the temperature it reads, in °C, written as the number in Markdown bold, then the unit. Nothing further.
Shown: **30** °C
